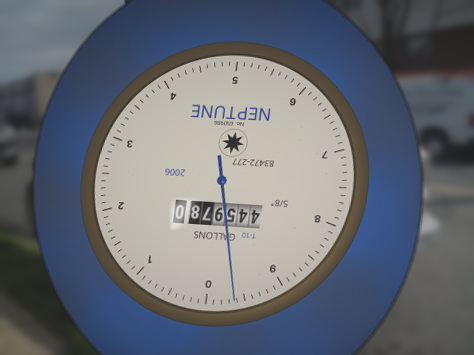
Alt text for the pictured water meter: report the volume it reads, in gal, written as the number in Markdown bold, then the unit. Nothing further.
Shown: **4459779.6** gal
